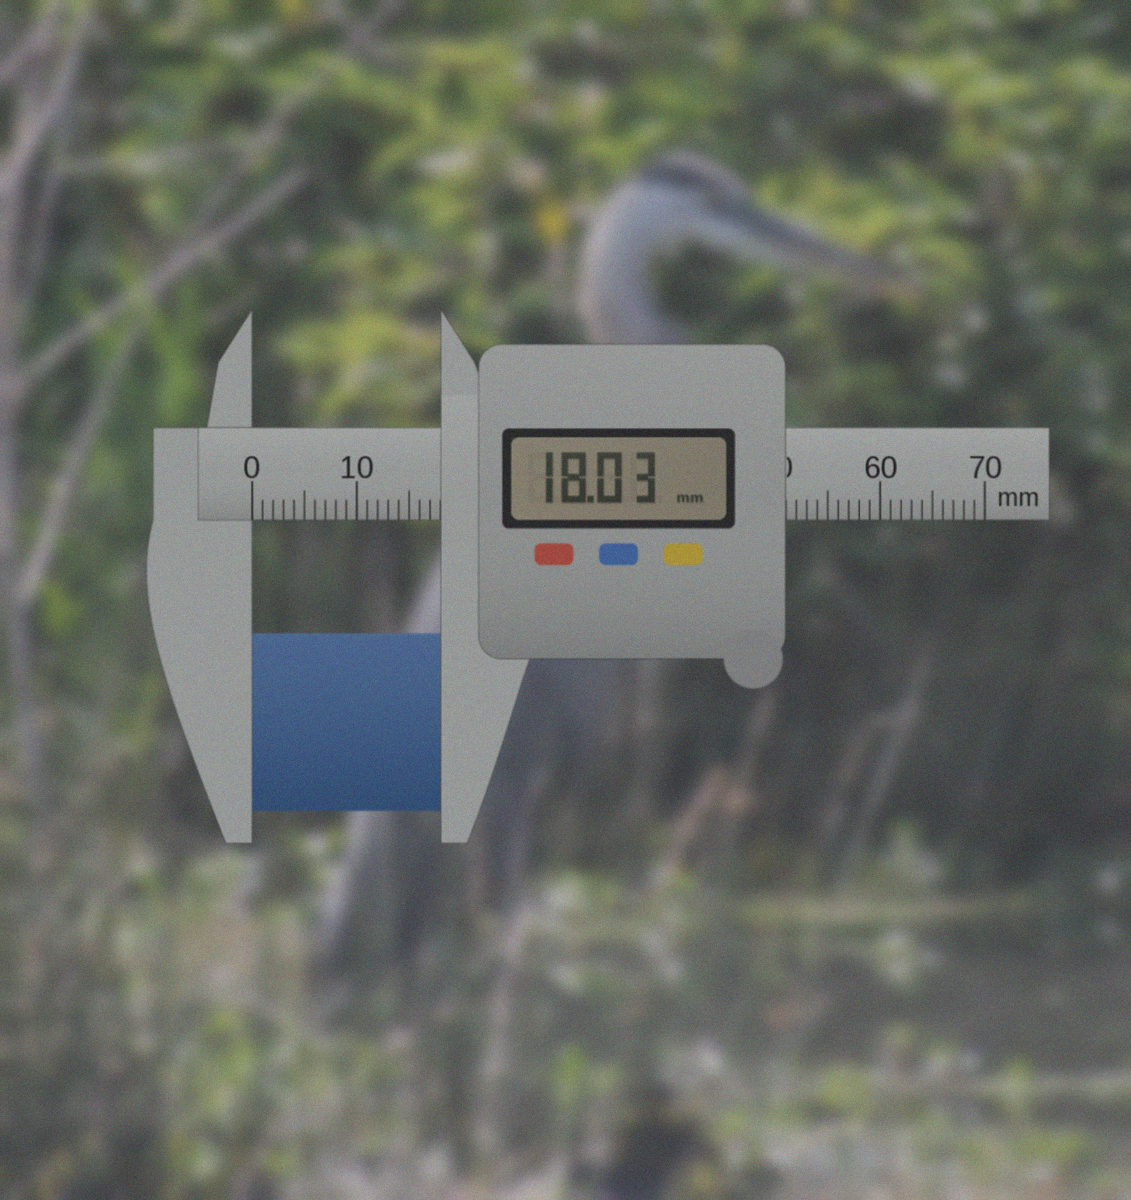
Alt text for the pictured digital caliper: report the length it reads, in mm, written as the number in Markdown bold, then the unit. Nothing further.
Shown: **18.03** mm
